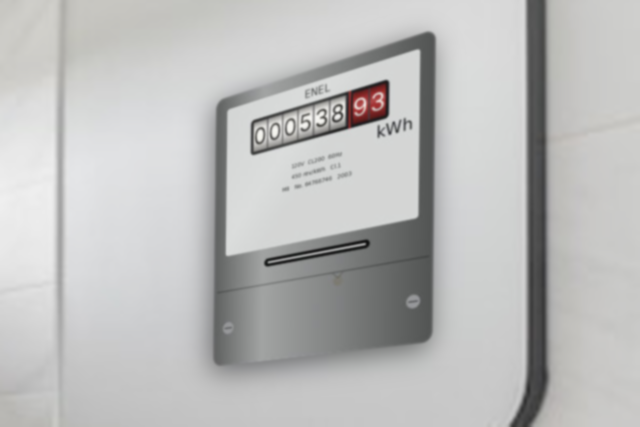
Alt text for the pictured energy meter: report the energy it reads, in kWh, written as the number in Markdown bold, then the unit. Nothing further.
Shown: **538.93** kWh
